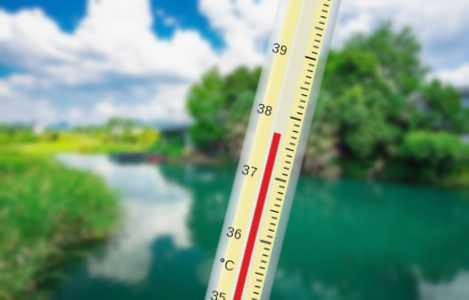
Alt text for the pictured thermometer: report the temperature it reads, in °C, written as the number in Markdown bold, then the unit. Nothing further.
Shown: **37.7** °C
